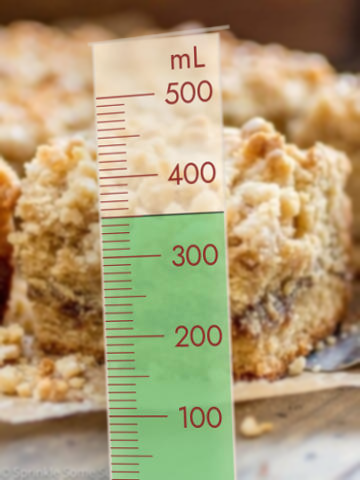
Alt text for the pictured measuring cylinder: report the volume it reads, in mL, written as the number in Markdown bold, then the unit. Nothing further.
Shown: **350** mL
